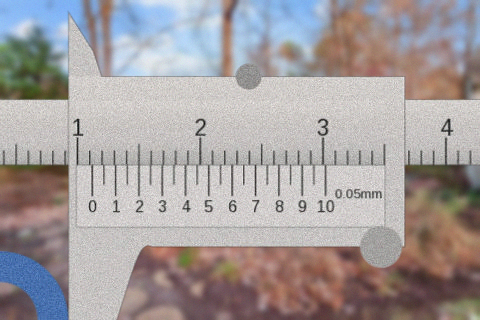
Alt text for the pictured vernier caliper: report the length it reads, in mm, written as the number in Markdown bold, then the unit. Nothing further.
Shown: **11.2** mm
